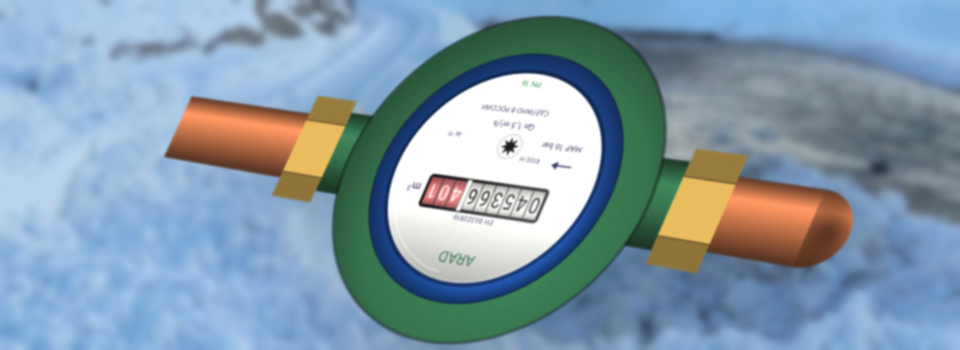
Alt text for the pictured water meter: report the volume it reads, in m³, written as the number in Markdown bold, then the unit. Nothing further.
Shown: **45366.401** m³
